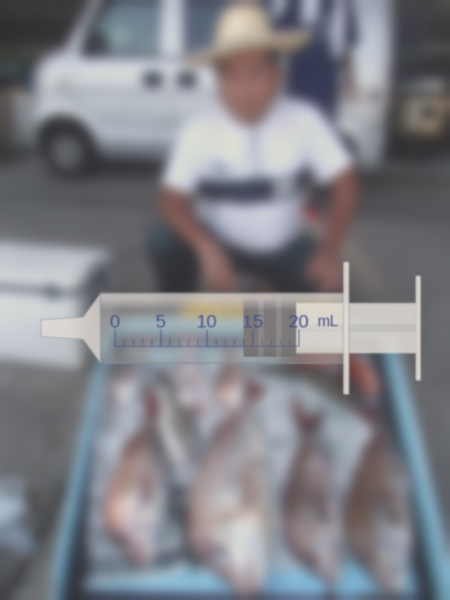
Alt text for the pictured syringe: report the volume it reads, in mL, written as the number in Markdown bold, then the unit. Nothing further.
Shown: **14** mL
